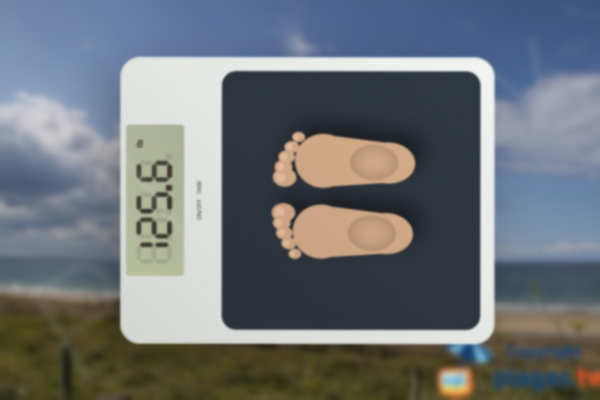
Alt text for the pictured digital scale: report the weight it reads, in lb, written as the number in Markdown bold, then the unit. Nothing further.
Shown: **125.6** lb
